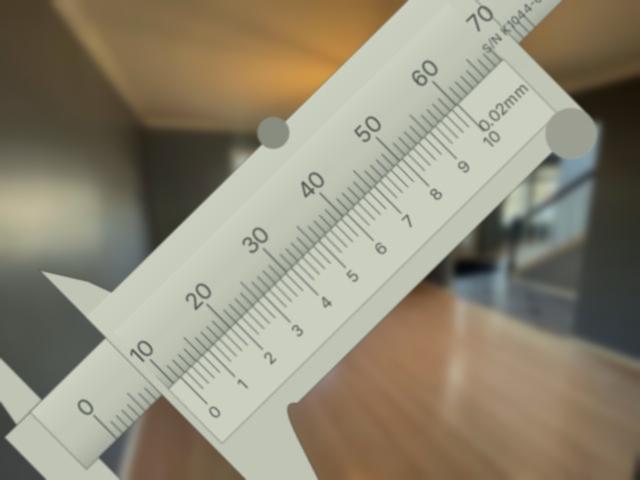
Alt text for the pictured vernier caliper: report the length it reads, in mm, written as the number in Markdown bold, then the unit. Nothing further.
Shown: **11.2** mm
